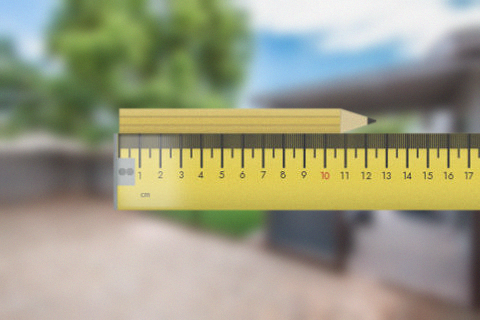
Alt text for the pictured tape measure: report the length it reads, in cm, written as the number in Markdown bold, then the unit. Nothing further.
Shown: **12.5** cm
